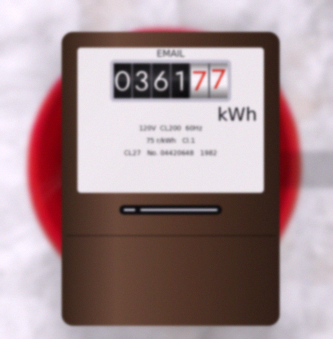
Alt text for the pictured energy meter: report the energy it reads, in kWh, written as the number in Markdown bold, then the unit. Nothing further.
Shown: **361.77** kWh
